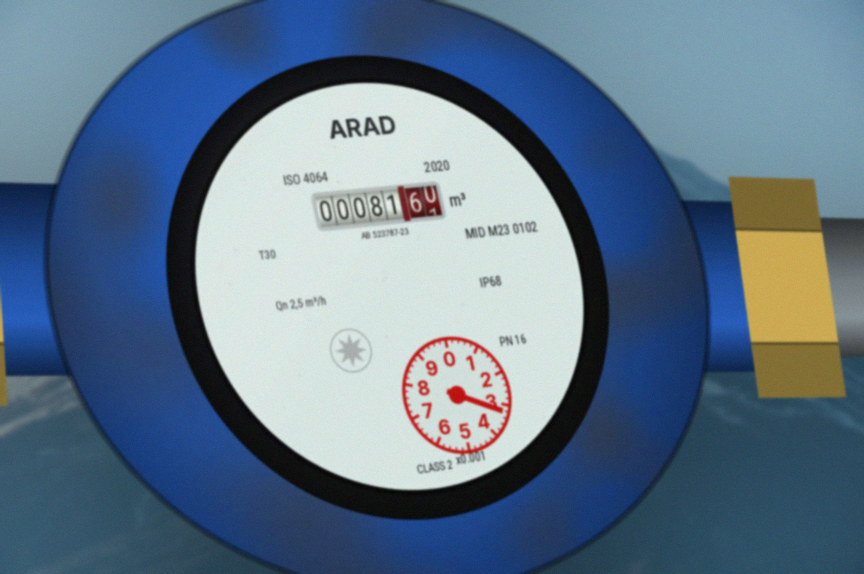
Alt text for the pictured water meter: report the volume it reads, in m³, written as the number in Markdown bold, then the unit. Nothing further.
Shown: **81.603** m³
